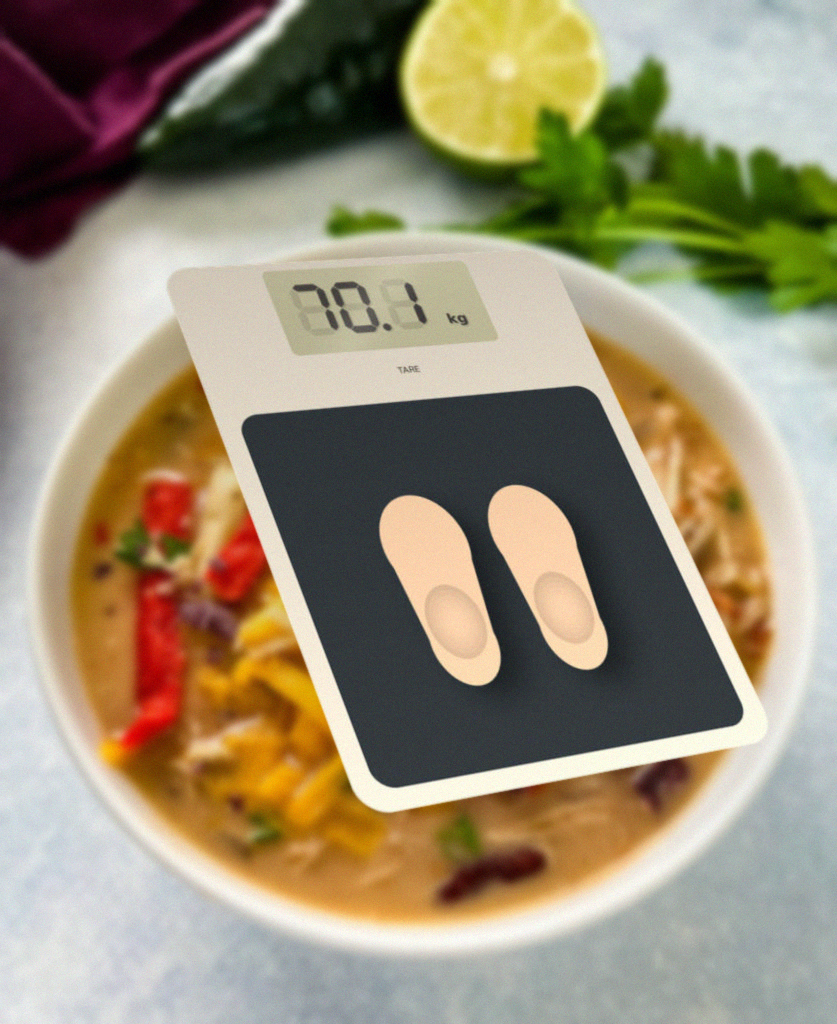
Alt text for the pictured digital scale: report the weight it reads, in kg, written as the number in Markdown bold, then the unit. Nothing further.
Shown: **70.1** kg
